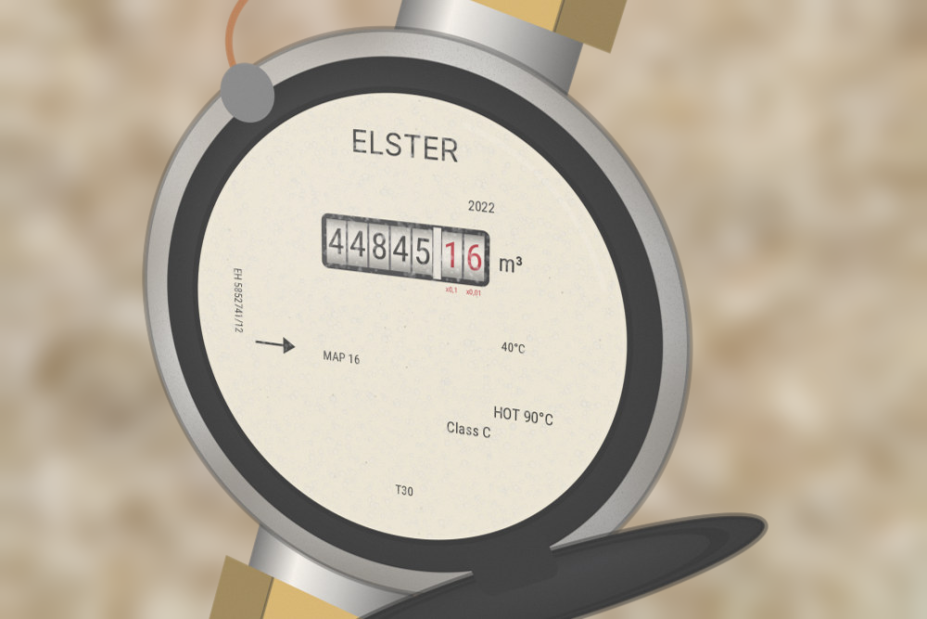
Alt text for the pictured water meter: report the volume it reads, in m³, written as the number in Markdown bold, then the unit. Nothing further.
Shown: **44845.16** m³
